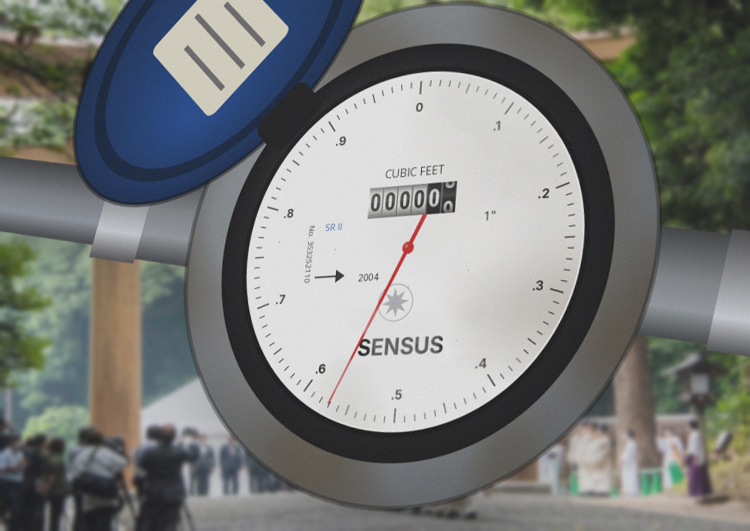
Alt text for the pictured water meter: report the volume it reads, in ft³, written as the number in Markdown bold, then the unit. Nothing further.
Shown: **8.57** ft³
